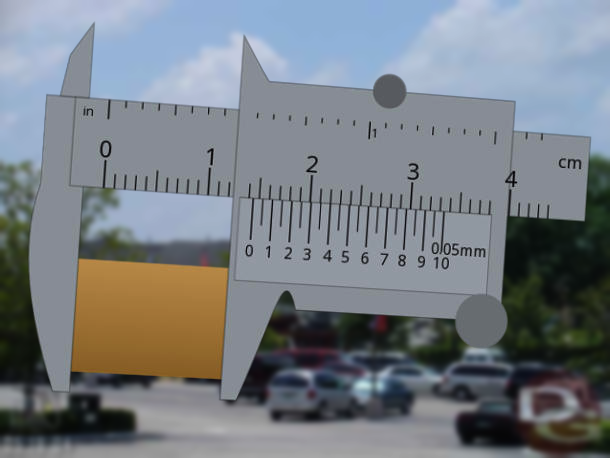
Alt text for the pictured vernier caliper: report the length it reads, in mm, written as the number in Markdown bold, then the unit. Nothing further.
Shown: **14.4** mm
